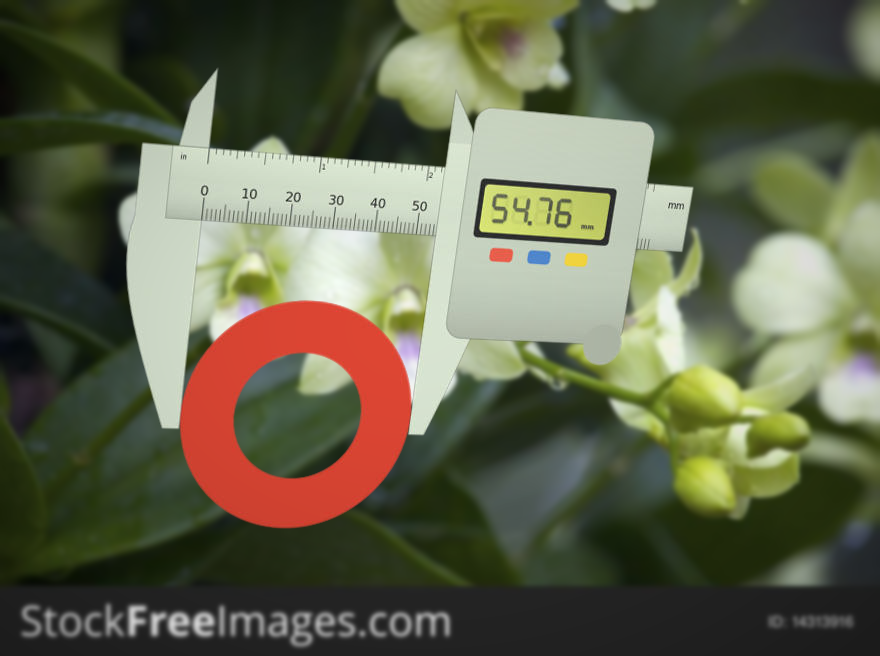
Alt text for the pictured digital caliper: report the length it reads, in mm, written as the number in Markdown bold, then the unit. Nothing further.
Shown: **54.76** mm
